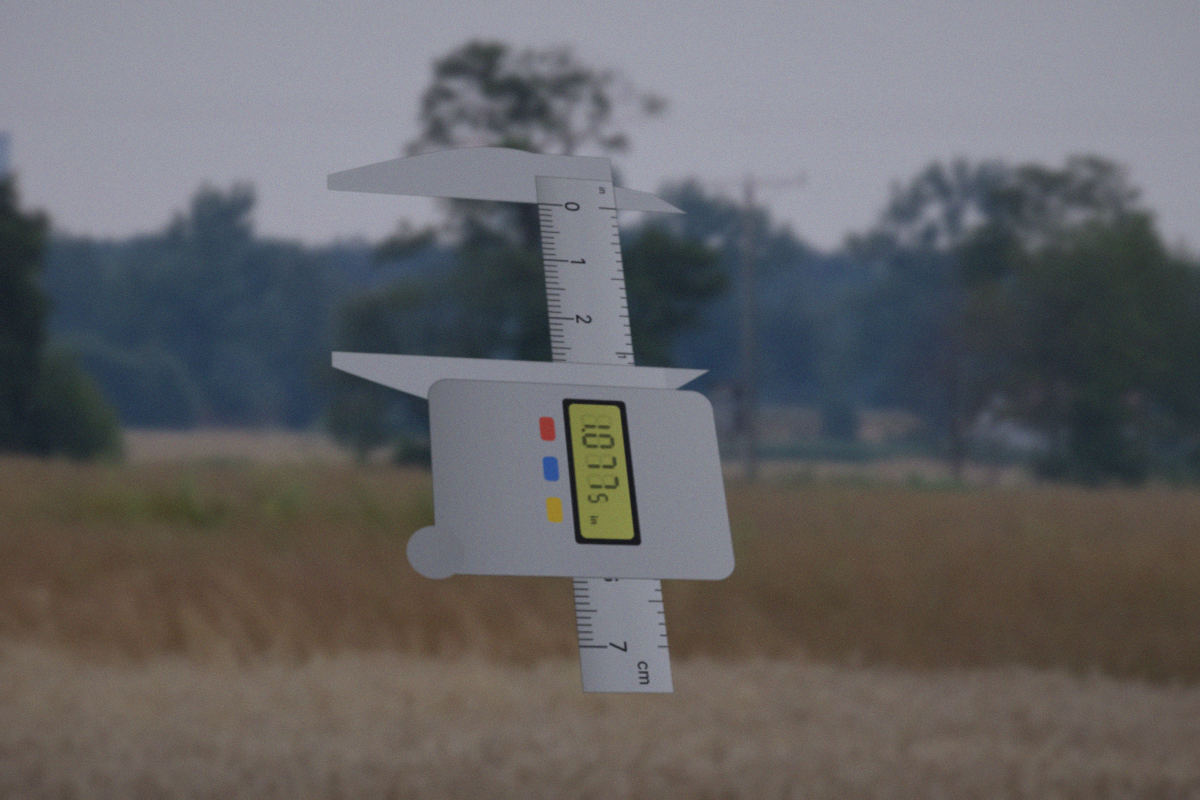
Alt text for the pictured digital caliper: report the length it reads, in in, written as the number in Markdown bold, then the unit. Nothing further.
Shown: **1.0775** in
